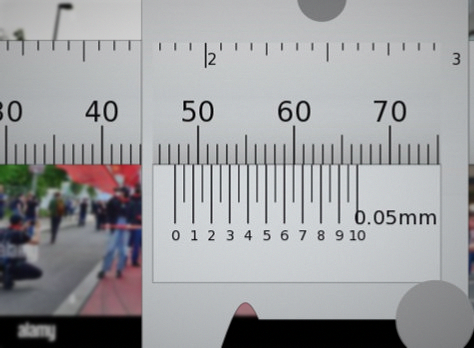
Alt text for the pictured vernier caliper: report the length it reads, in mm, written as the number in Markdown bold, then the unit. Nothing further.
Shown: **47.6** mm
